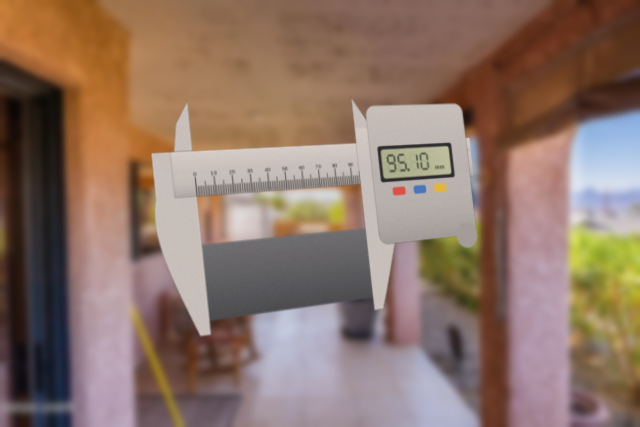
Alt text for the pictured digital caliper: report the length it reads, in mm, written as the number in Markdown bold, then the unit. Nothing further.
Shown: **95.10** mm
